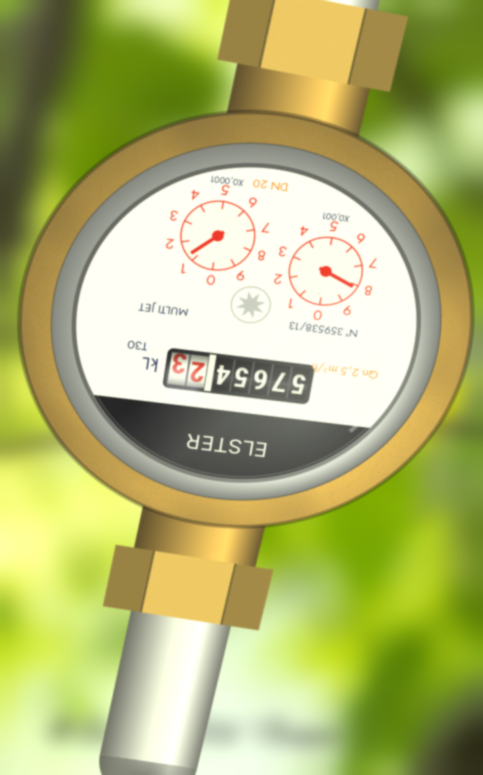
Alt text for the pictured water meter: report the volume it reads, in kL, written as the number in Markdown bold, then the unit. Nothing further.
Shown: **57654.2281** kL
